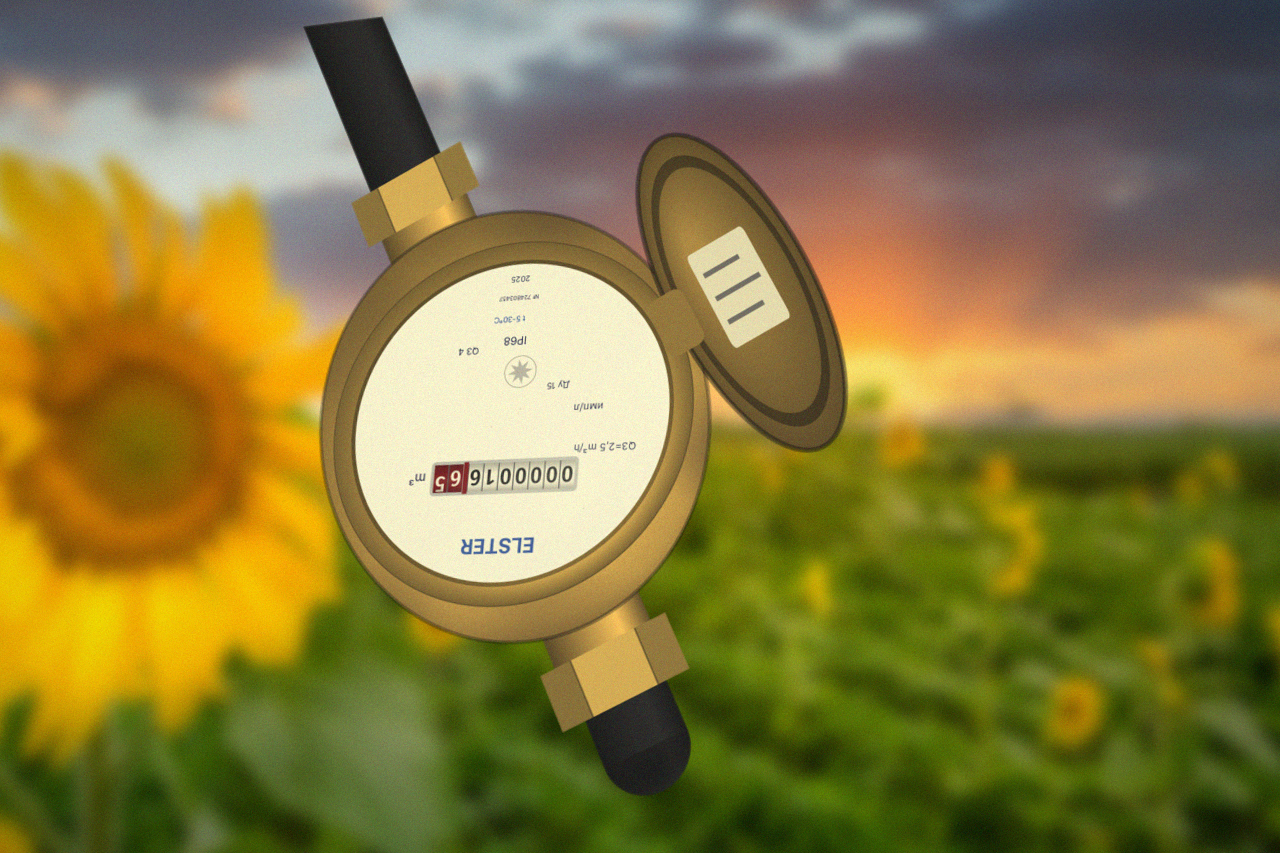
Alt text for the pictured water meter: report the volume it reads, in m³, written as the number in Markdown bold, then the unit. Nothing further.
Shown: **16.65** m³
